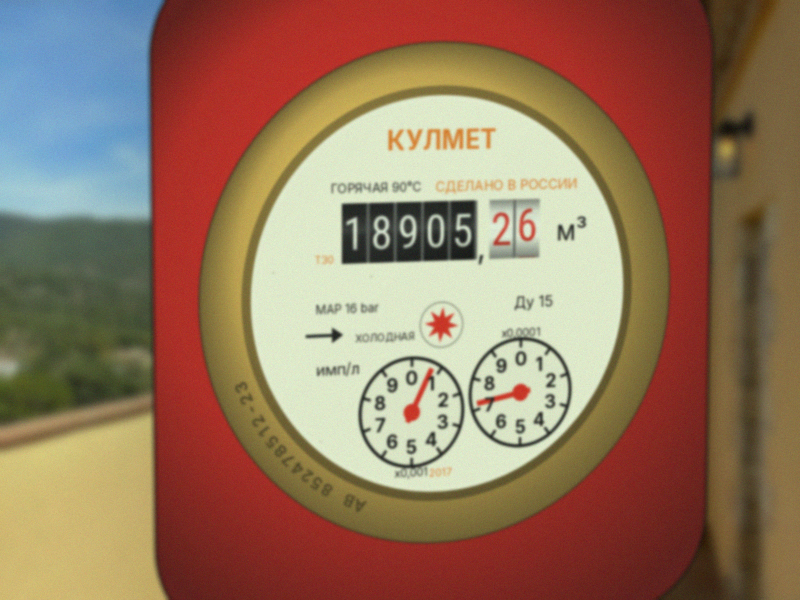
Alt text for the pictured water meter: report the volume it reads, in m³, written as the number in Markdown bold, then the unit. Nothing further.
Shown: **18905.2607** m³
